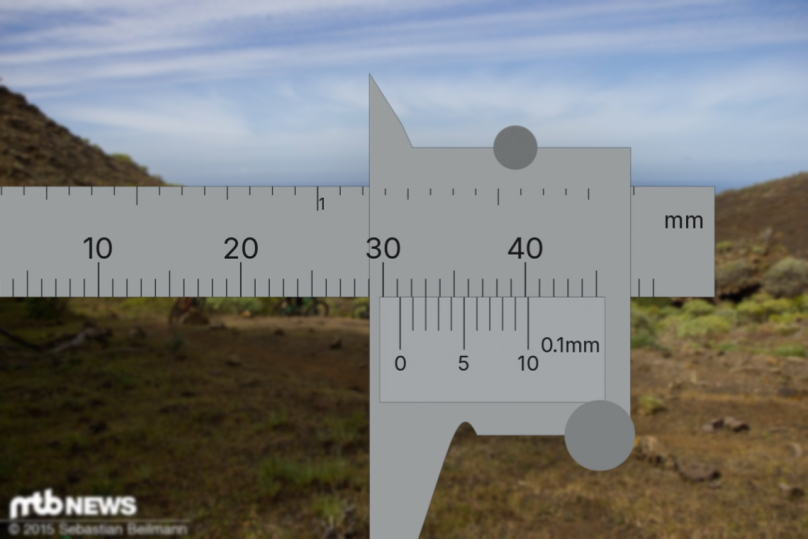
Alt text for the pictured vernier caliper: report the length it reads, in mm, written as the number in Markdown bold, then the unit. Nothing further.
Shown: **31.2** mm
